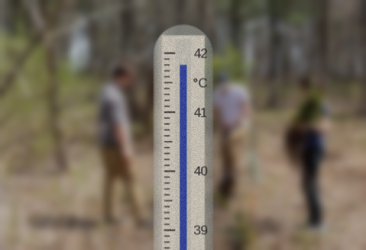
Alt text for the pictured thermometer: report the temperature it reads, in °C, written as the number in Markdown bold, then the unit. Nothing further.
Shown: **41.8** °C
